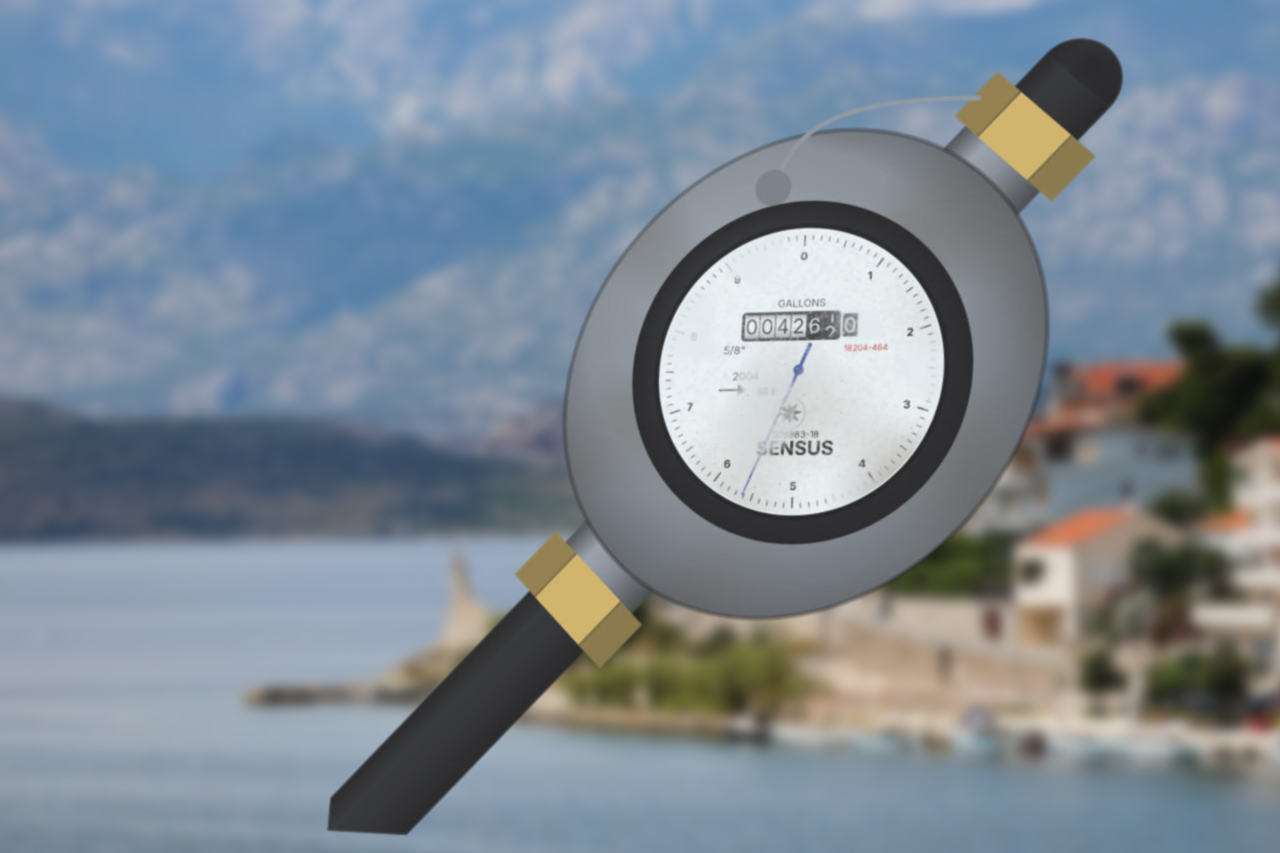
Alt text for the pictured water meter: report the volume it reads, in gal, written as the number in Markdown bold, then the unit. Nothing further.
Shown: **42615.6** gal
